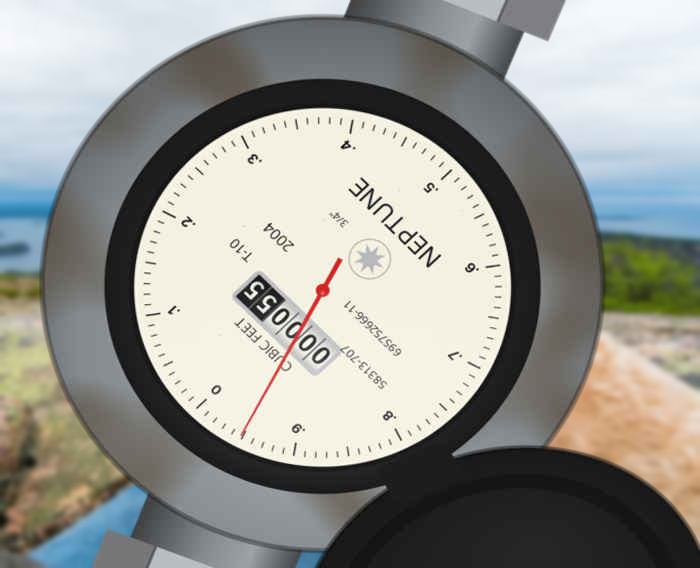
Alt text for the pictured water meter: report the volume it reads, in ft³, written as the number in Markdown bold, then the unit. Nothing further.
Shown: **54.95** ft³
